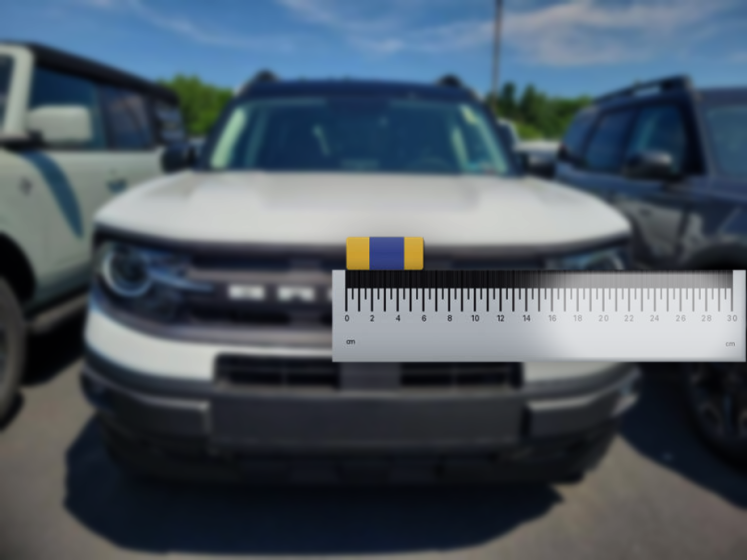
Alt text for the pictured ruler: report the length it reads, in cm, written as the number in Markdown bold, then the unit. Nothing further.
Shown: **6** cm
